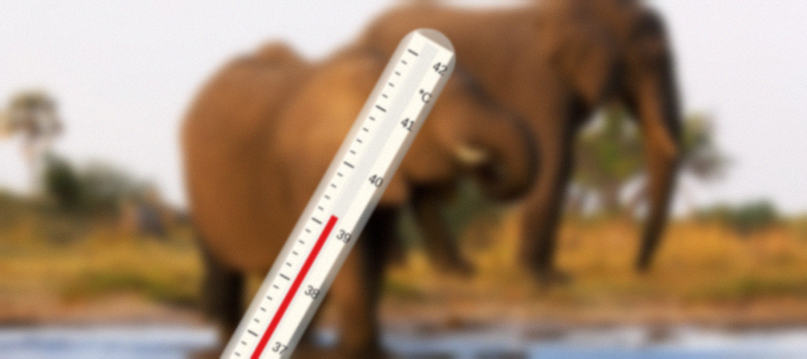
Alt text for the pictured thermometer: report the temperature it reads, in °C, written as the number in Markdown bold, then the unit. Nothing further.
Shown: **39.2** °C
